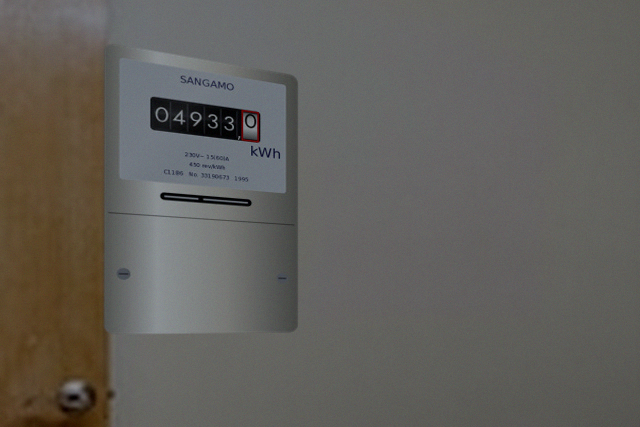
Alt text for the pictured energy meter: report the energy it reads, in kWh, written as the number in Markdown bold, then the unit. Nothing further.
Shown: **4933.0** kWh
